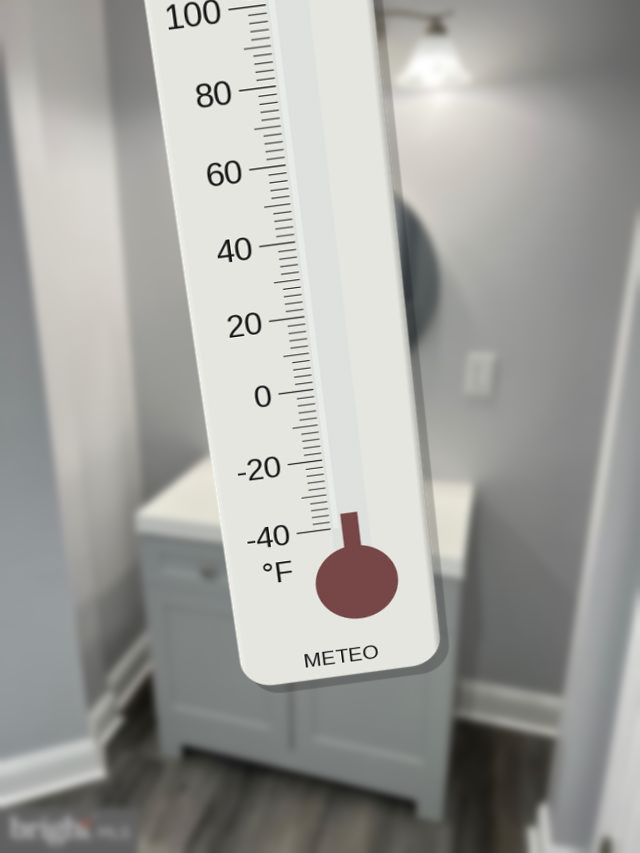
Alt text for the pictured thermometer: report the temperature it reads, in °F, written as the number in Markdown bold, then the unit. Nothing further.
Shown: **-36** °F
